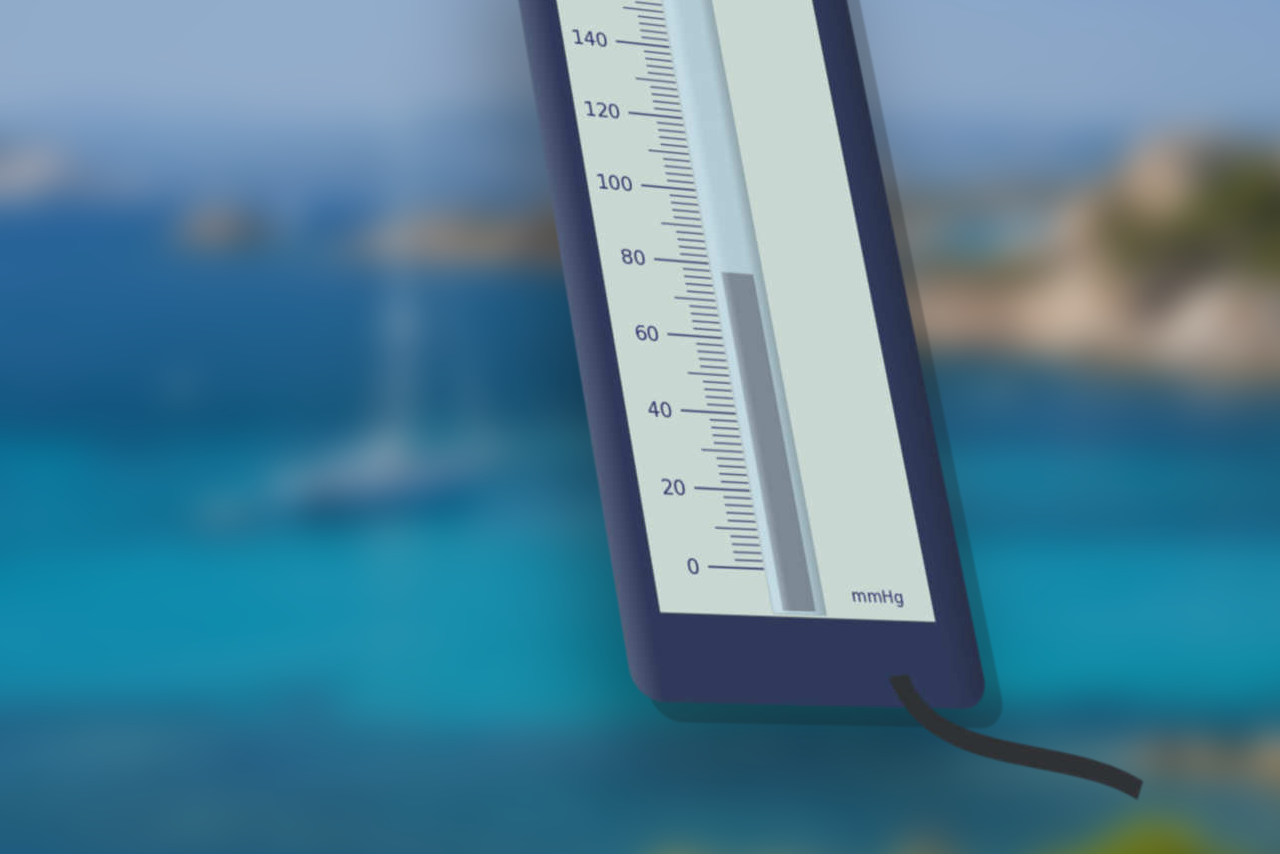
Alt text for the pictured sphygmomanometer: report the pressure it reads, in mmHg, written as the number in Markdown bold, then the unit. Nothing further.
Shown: **78** mmHg
